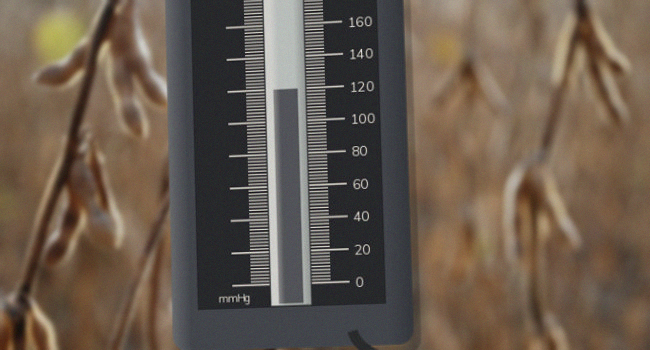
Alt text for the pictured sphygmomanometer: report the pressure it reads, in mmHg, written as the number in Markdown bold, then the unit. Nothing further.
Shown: **120** mmHg
